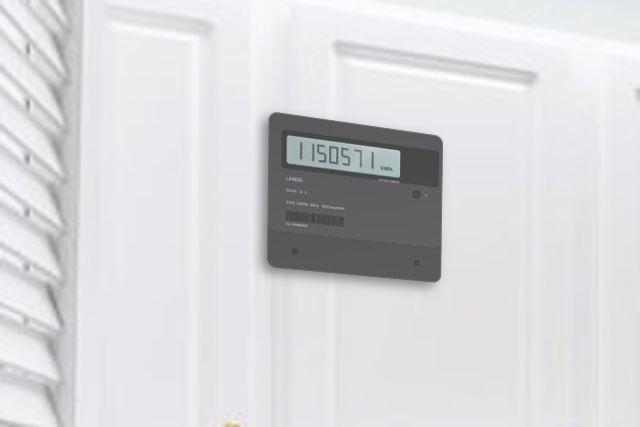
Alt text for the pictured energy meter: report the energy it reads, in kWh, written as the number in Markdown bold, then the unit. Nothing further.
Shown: **1150571** kWh
